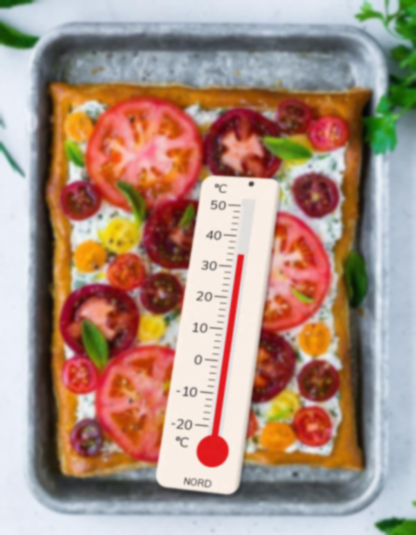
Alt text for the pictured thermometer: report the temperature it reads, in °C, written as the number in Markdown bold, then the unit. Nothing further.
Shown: **34** °C
